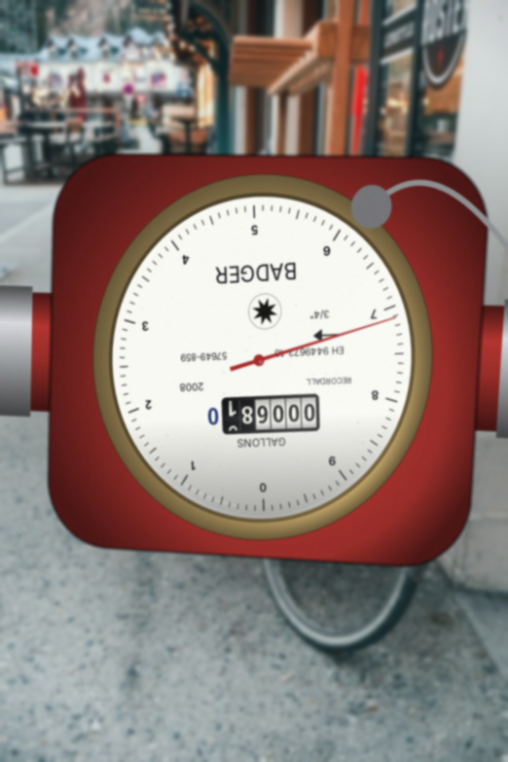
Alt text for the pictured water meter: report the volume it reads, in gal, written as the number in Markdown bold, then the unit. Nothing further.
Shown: **6807.1** gal
